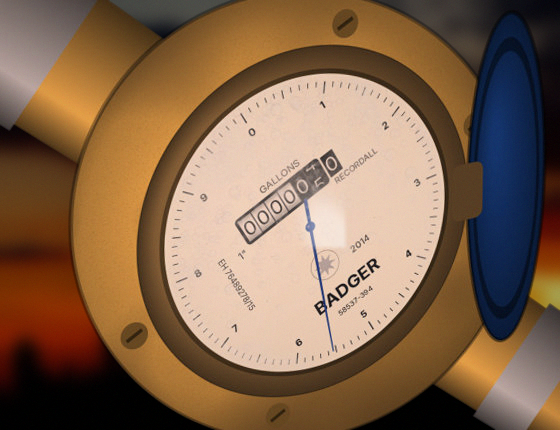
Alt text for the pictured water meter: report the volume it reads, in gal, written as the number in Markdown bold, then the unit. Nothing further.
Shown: **45.5** gal
